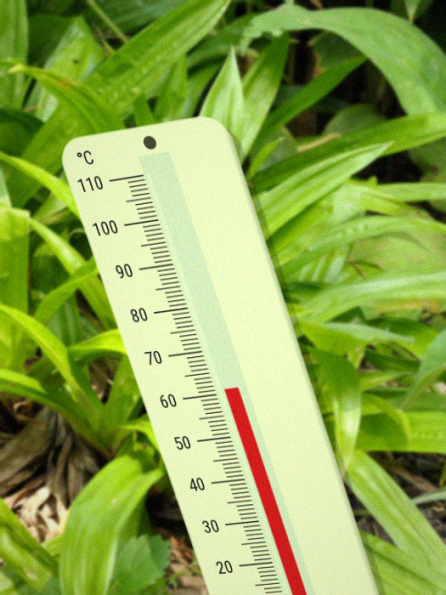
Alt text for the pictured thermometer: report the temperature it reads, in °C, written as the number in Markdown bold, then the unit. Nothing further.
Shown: **61** °C
